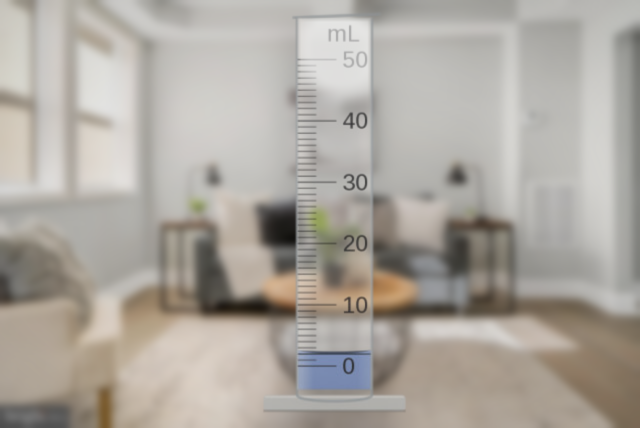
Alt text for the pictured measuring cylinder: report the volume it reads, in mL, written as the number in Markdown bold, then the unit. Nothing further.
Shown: **2** mL
